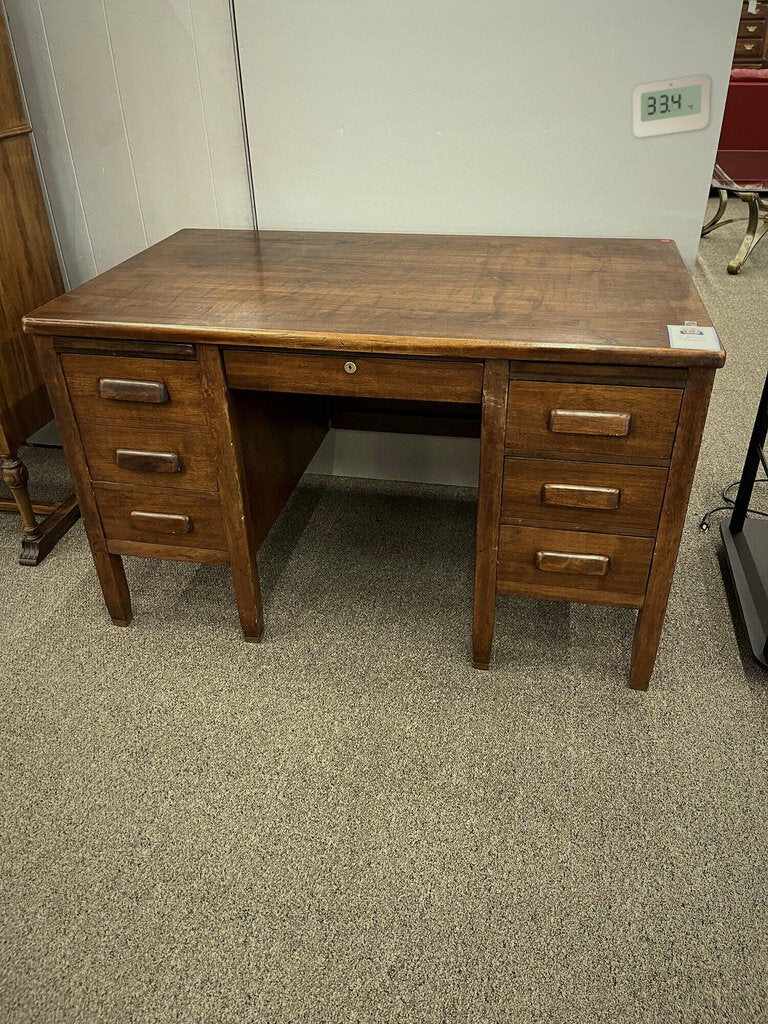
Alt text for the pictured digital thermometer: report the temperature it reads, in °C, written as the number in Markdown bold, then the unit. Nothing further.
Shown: **33.4** °C
